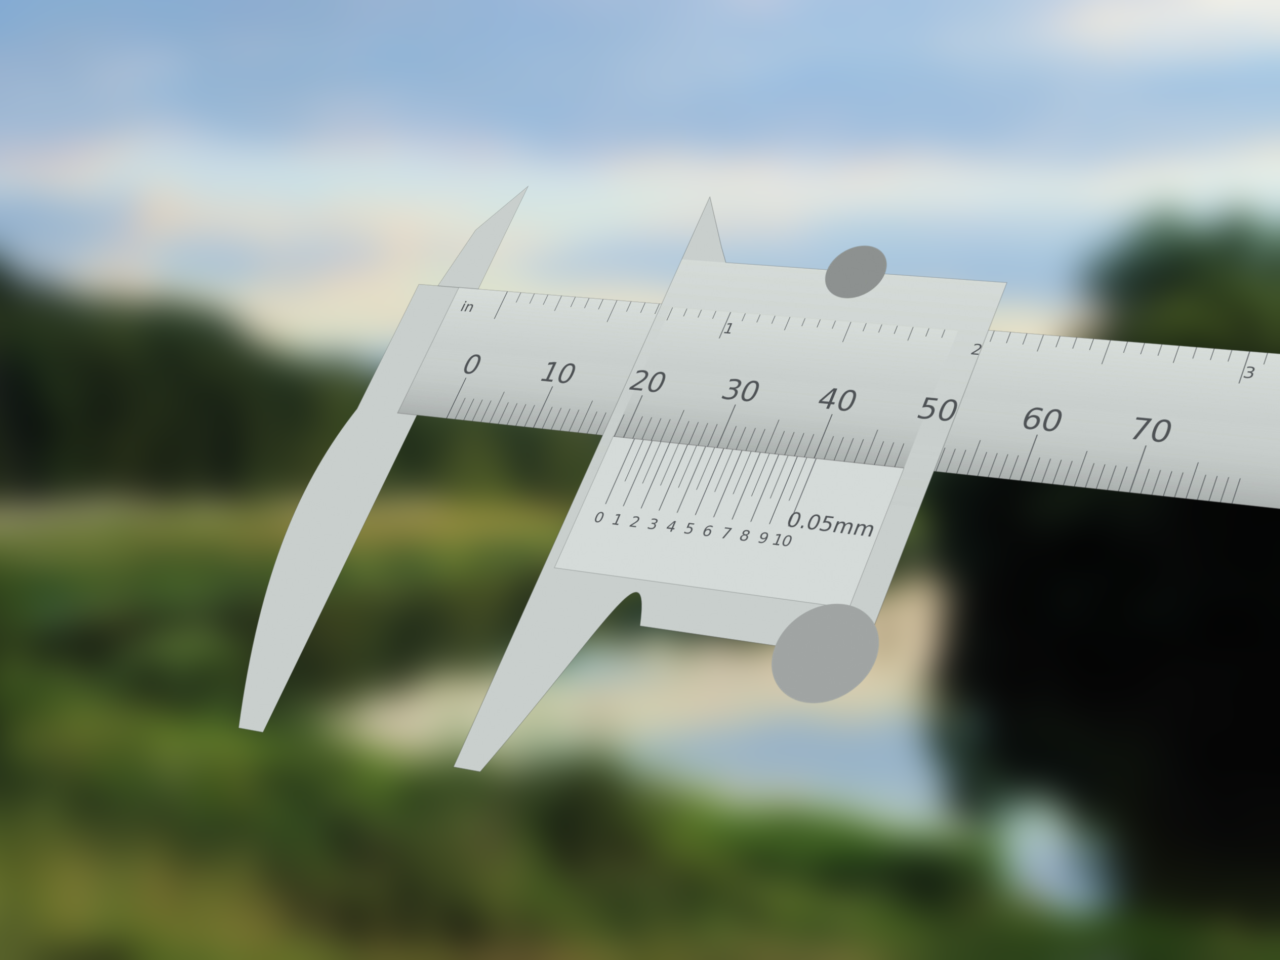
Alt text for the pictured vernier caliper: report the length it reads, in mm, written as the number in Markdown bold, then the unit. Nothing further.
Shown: **21.2** mm
